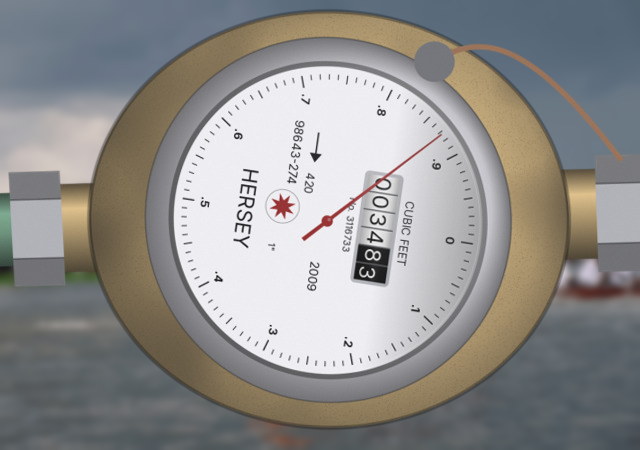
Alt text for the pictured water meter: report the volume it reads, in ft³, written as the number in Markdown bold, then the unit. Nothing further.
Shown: **3482.87** ft³
